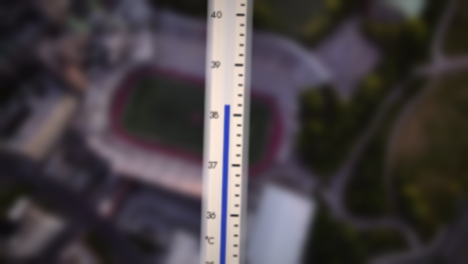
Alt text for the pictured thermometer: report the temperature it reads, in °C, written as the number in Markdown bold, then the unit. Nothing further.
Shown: **38.2** °C
